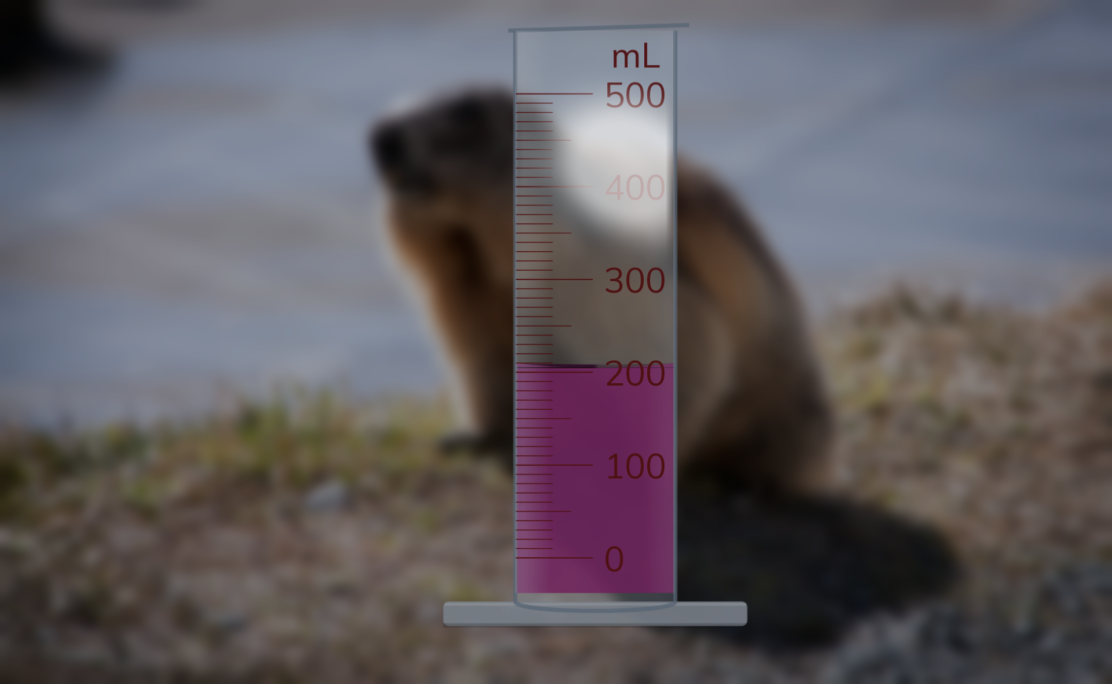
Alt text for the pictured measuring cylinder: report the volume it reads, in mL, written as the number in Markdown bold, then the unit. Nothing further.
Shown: **205** mL
